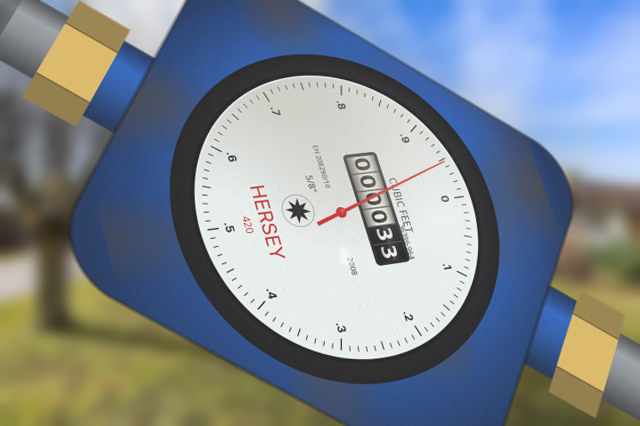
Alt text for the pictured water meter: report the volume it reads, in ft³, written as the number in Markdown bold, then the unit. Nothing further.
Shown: **32.95** ft³
